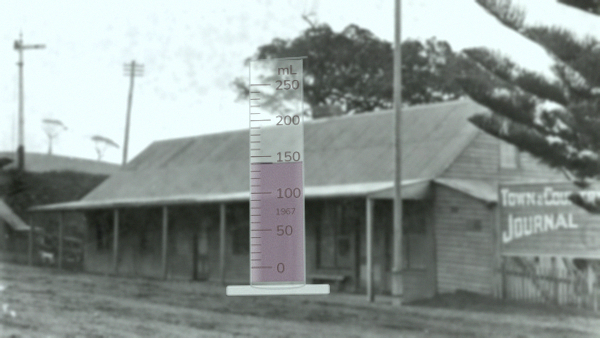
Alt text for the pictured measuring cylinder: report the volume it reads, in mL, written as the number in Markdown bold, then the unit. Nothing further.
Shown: **140** mL
